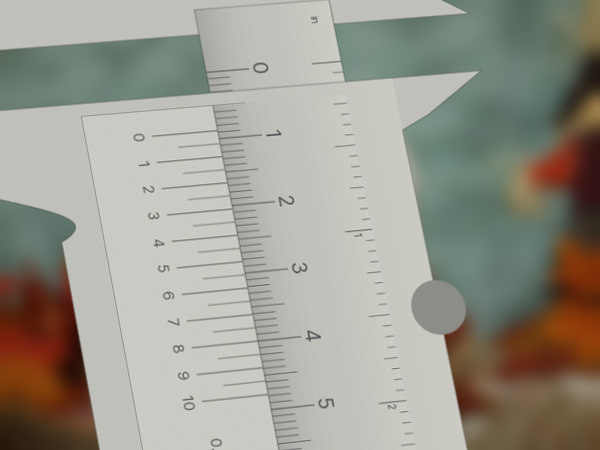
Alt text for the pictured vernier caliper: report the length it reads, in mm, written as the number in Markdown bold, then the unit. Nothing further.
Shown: **8.8** mm
